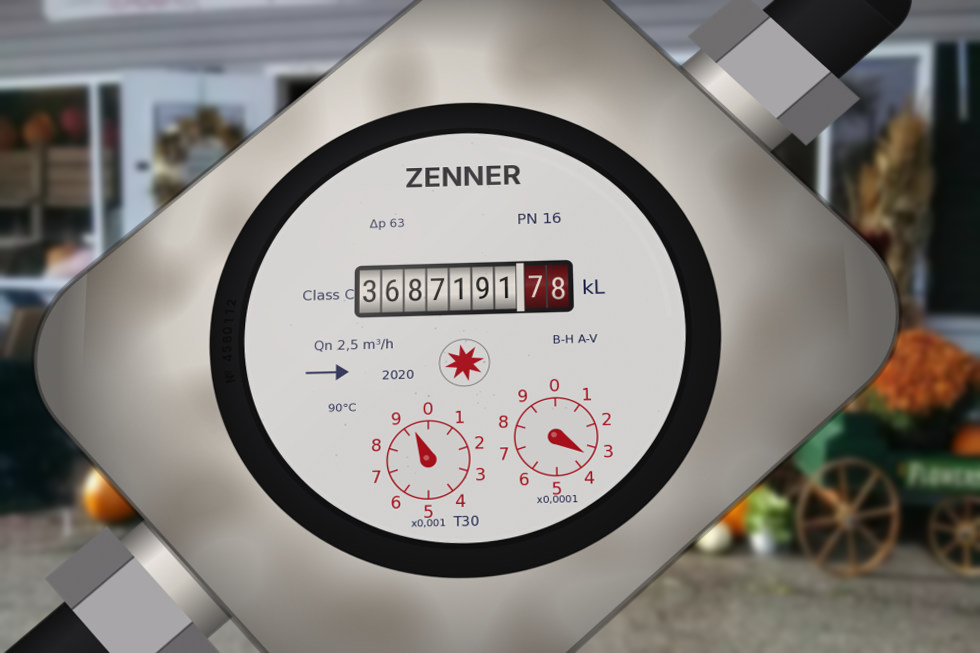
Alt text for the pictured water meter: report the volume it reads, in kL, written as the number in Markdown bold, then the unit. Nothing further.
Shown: **3687191.7793** kL
